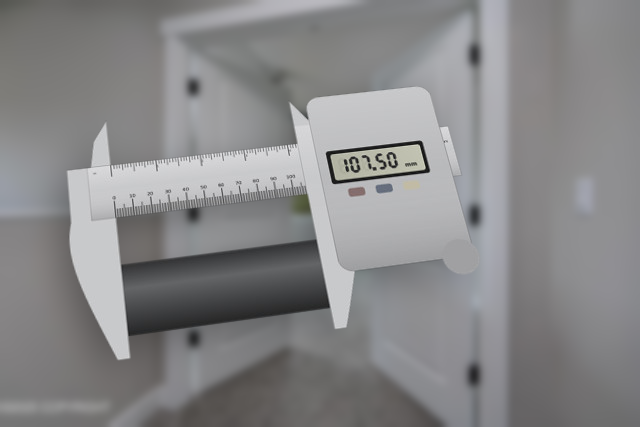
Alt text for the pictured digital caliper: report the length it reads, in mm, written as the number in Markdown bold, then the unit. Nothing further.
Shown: **107.50** mm
